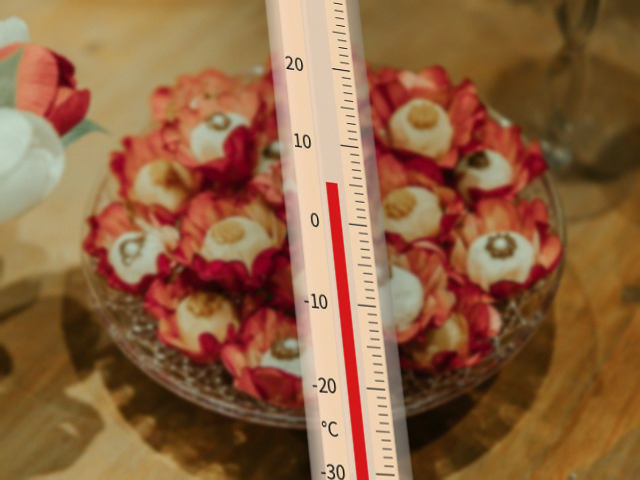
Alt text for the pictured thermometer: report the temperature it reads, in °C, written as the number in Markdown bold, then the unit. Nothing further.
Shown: **5** °C
